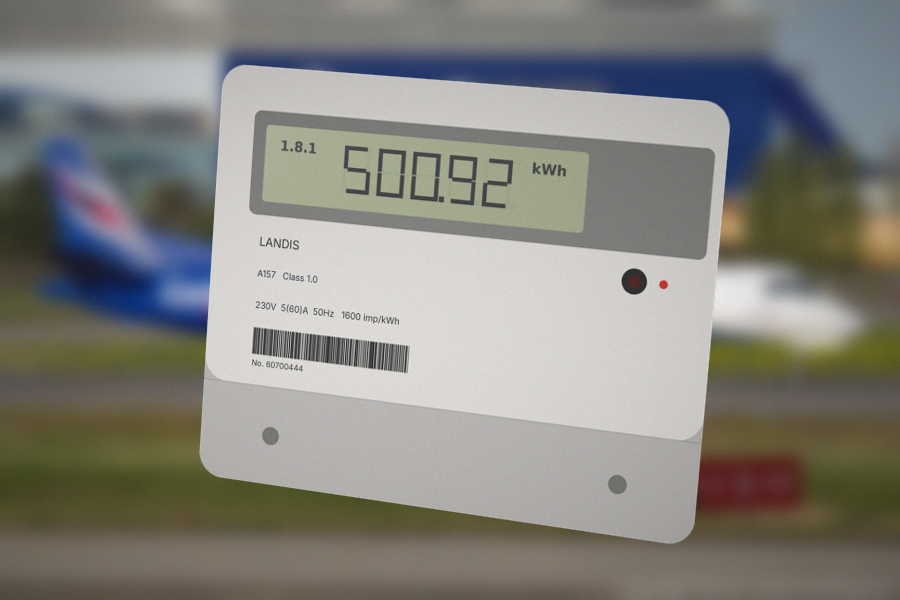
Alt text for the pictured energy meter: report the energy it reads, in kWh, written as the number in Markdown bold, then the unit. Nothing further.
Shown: **500.92** kWh
